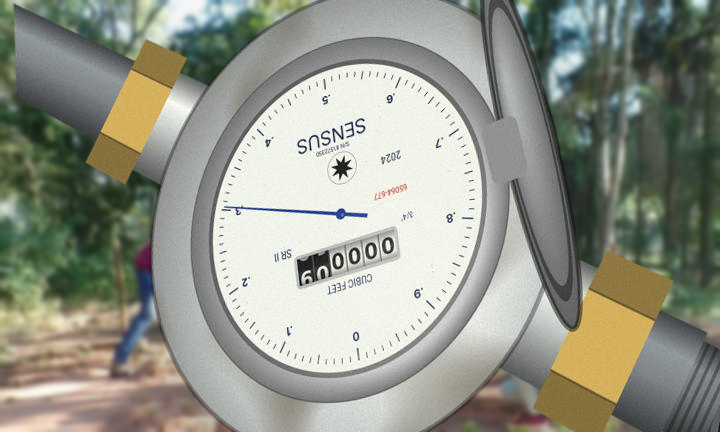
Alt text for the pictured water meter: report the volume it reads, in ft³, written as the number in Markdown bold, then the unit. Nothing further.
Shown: **9.30** ft³
